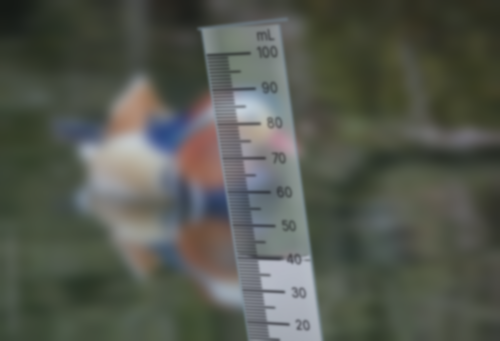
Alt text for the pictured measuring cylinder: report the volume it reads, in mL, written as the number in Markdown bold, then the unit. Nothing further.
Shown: **40** mL
